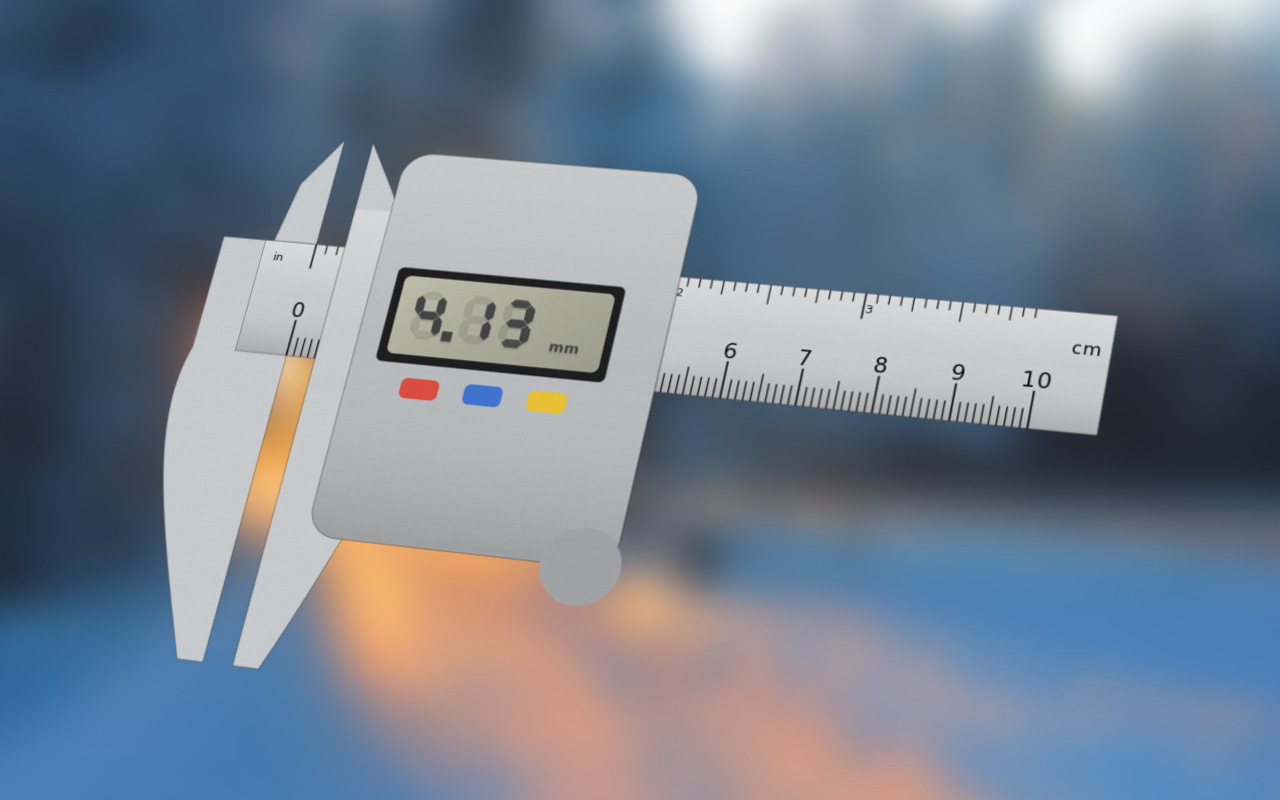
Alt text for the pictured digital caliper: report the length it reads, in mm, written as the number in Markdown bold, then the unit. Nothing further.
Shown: **4.13** mm
